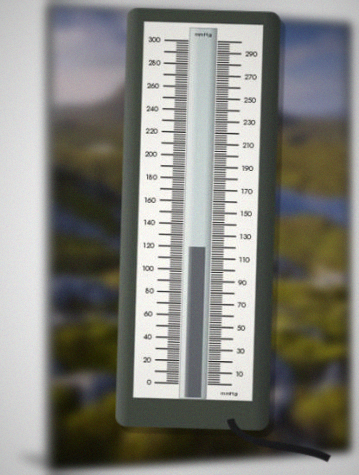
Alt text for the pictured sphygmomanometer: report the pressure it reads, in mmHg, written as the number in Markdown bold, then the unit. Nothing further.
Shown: **120** mmHg
